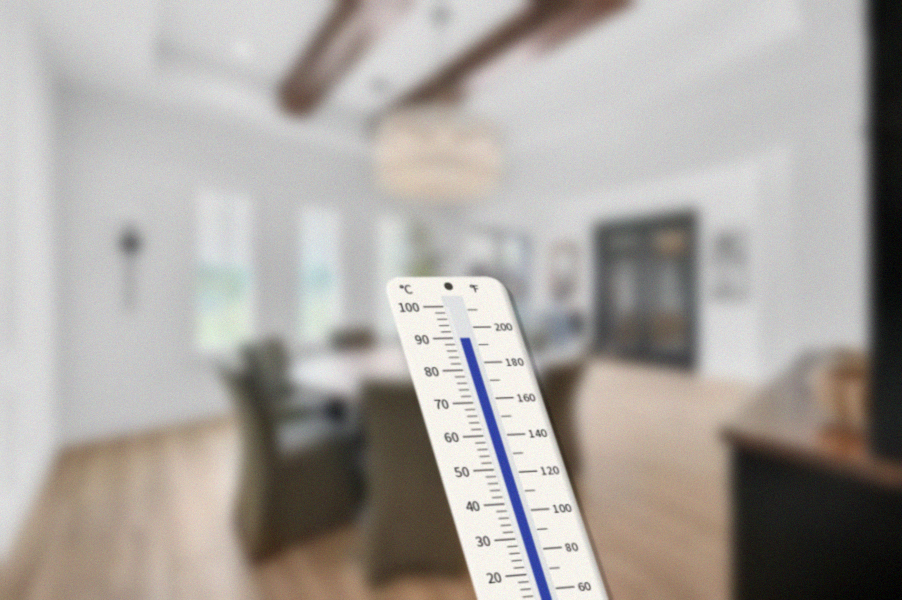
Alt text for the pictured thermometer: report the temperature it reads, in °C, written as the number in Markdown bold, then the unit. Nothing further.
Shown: **90** °C
